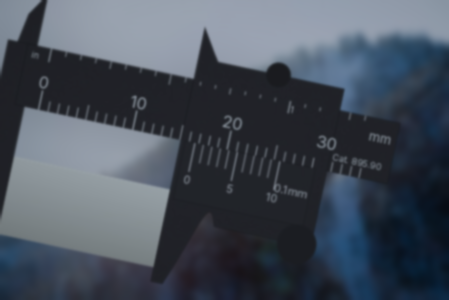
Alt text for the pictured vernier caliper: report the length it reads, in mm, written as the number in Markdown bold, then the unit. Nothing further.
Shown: **16.6** mm
